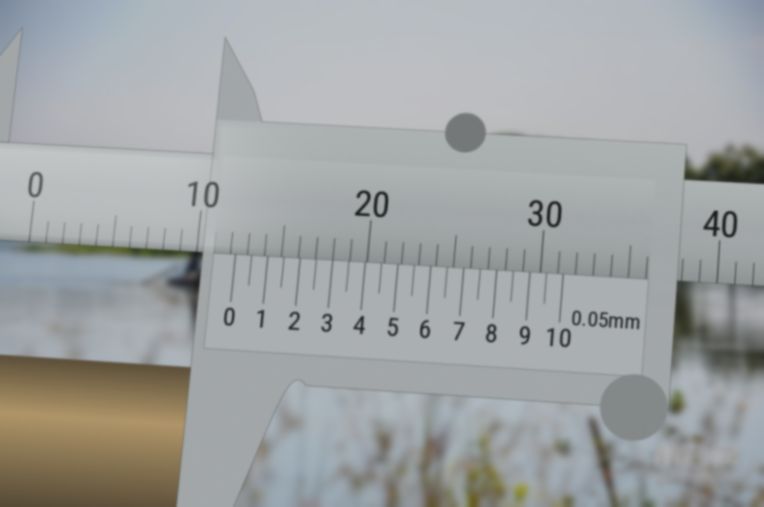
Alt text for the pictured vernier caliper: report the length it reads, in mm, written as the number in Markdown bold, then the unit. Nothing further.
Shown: **12.3** mm
